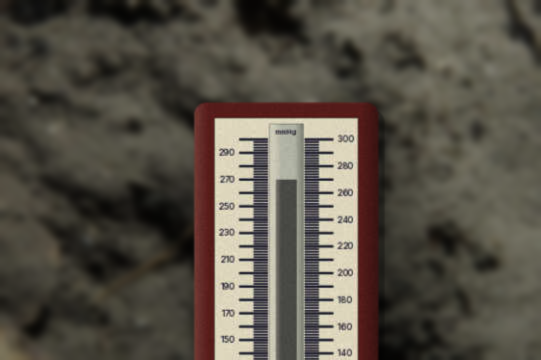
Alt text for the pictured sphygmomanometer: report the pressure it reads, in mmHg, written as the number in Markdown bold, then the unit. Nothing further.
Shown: **270** mmHg
